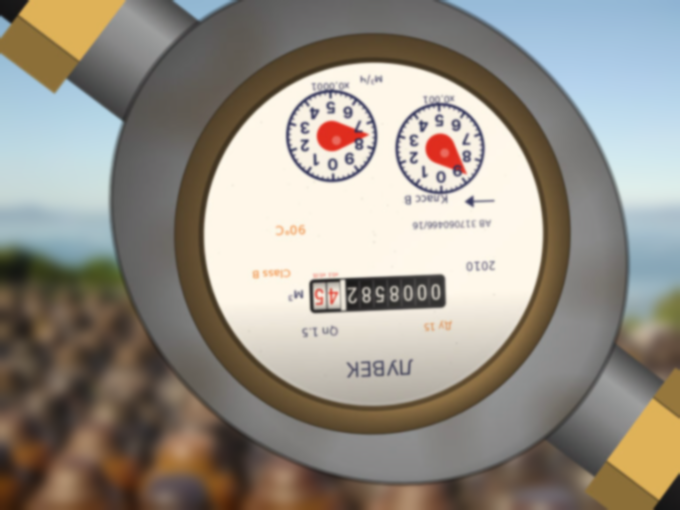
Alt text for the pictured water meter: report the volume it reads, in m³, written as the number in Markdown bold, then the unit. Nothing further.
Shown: **8582.4587** m³
